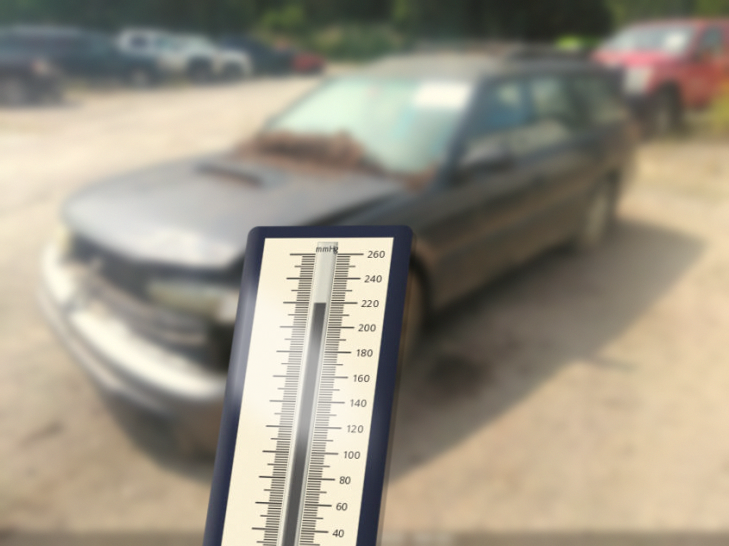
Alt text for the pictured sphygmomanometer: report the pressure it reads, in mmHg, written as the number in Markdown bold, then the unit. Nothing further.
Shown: **220** mmHg
